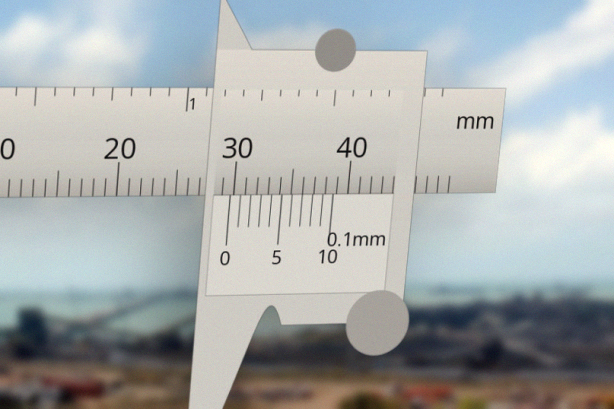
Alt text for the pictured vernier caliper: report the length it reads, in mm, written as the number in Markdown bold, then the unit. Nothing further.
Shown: **29.7** mm
